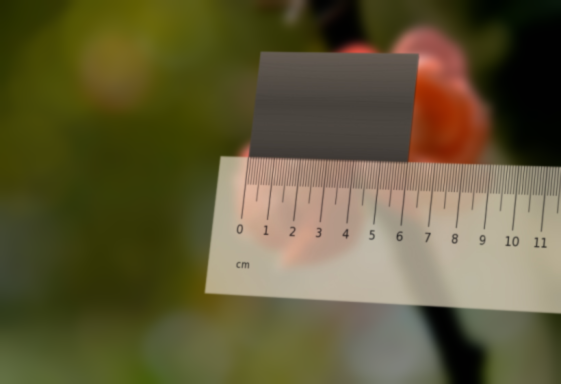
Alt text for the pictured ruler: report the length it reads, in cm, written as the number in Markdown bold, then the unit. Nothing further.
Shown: **6** cm
